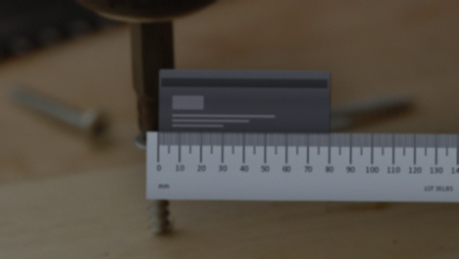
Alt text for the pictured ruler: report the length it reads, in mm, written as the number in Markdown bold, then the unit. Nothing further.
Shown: **80** mm
